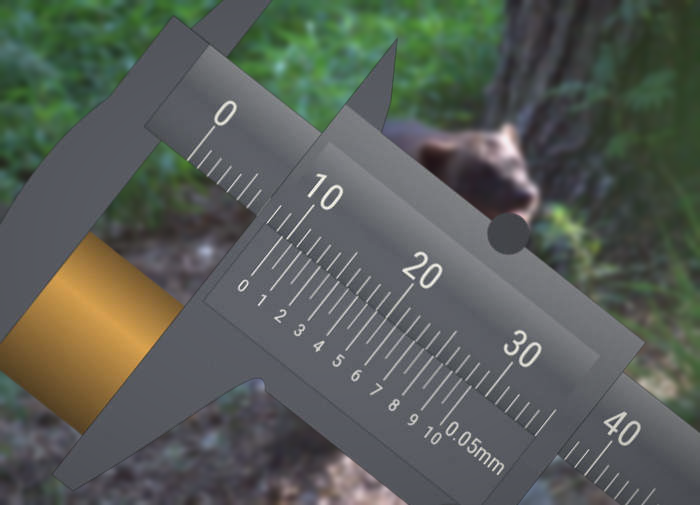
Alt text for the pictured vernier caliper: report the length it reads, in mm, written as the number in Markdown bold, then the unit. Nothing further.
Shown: **9.6** mm
